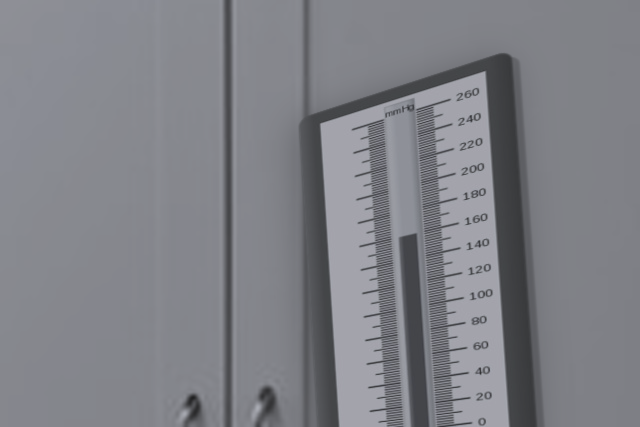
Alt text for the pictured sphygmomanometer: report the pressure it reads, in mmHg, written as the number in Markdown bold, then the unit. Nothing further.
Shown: **160** mmHg
